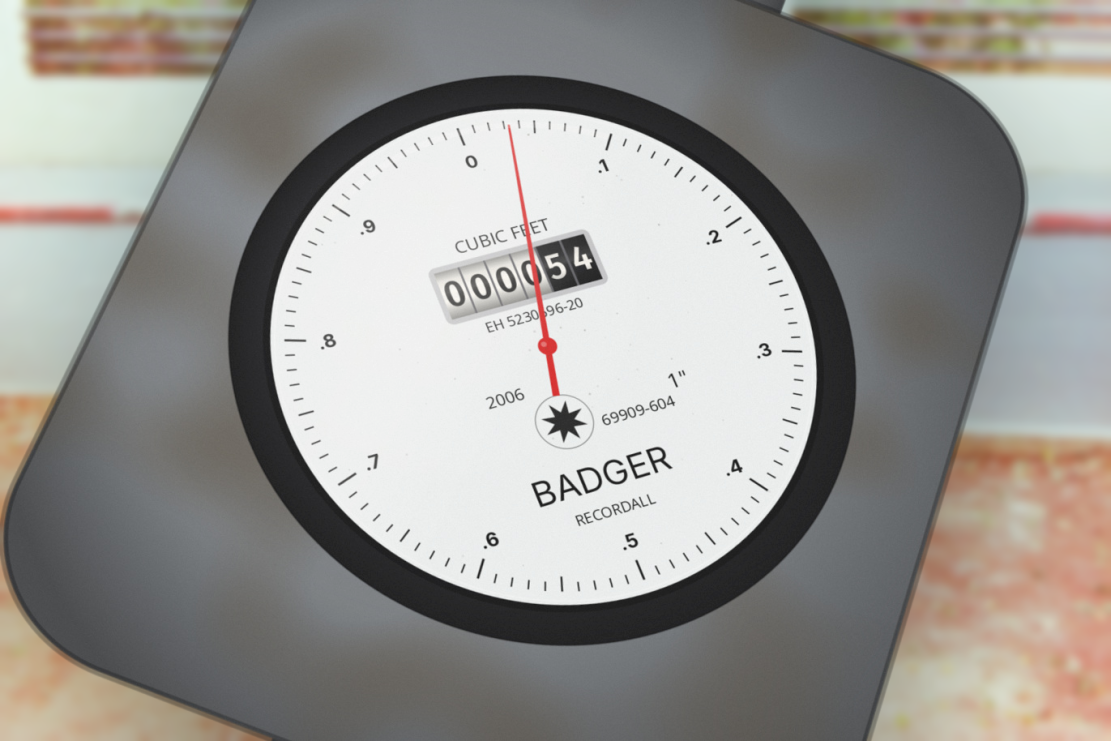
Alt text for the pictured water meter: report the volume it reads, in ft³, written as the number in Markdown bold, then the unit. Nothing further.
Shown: **54.03** ft³
